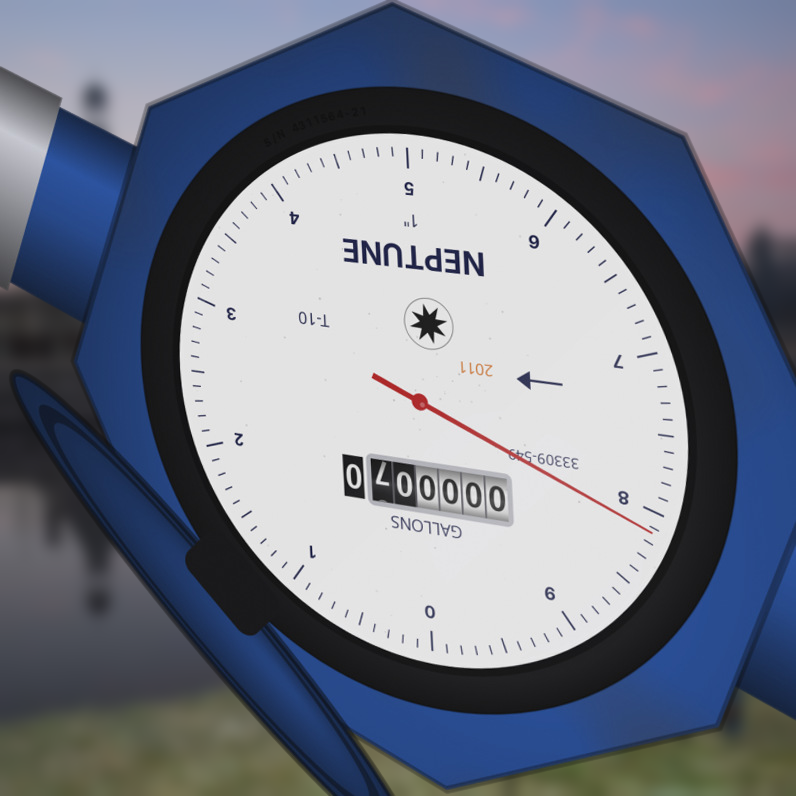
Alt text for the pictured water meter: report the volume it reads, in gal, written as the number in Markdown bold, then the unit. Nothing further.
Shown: **68.1** gal
